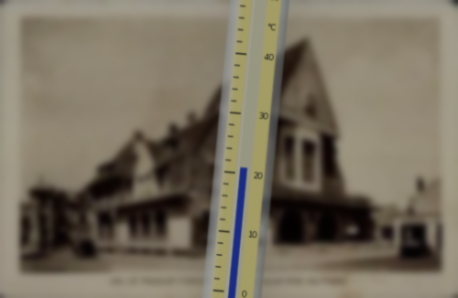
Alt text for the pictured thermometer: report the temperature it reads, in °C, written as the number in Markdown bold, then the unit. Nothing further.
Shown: **21** °C
